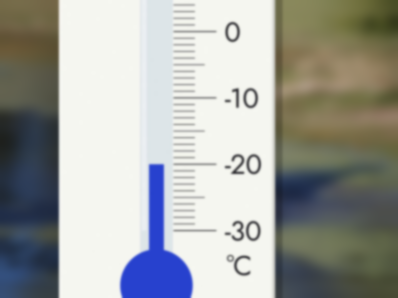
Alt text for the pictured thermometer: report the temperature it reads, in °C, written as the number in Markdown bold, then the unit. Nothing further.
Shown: **-20** °C
